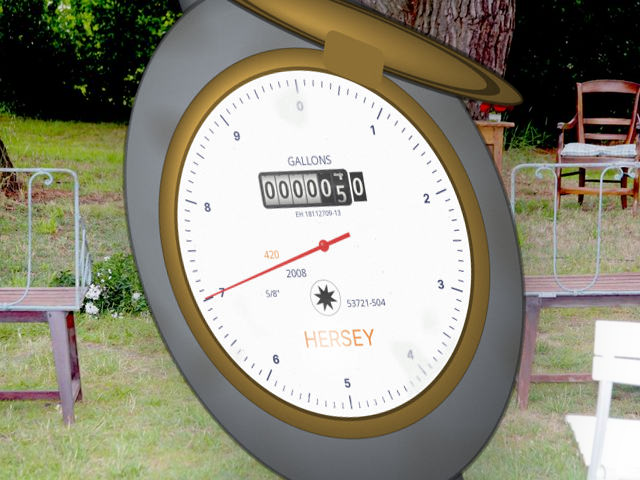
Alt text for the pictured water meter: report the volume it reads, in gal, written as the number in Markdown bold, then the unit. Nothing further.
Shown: **47.0** gal
